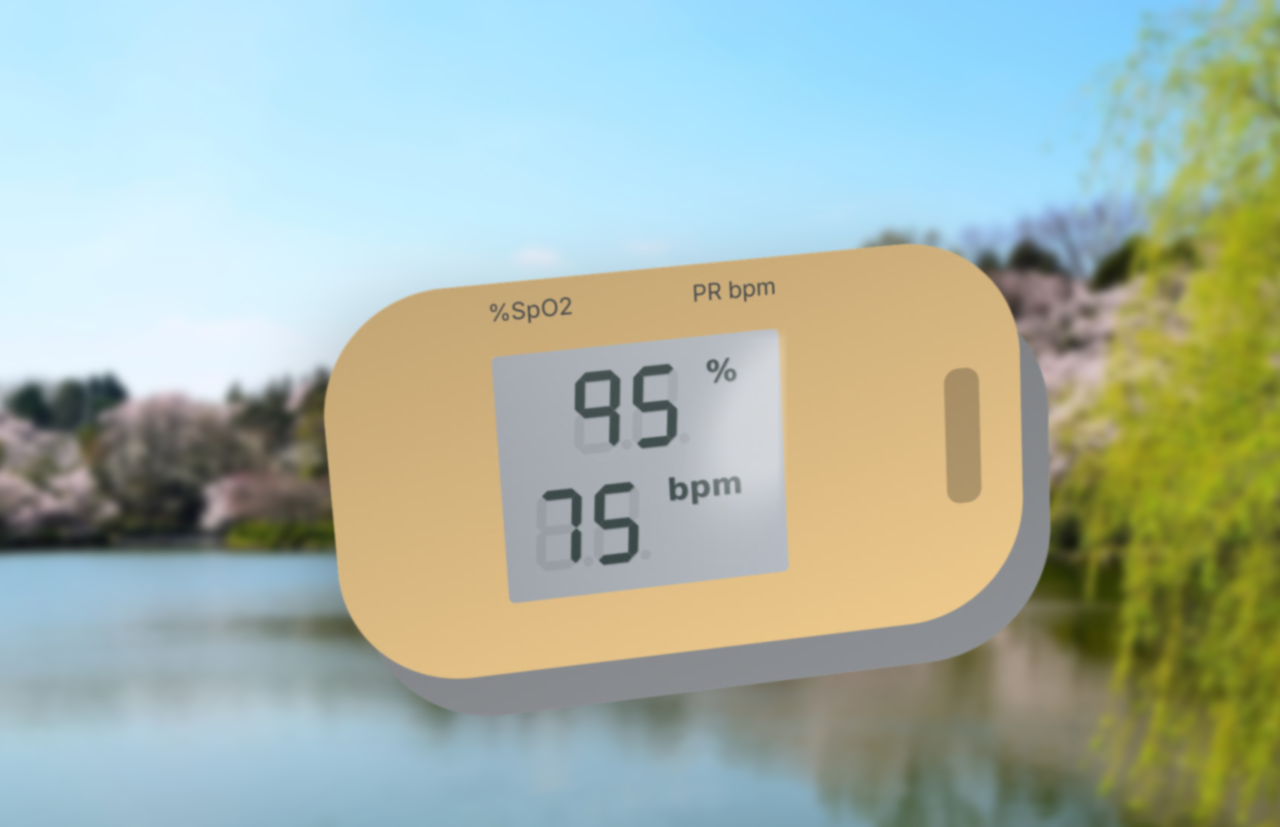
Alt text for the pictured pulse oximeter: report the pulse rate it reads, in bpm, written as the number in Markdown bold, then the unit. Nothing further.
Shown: **75** bpm
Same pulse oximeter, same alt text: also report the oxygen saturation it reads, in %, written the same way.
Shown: **95** %
